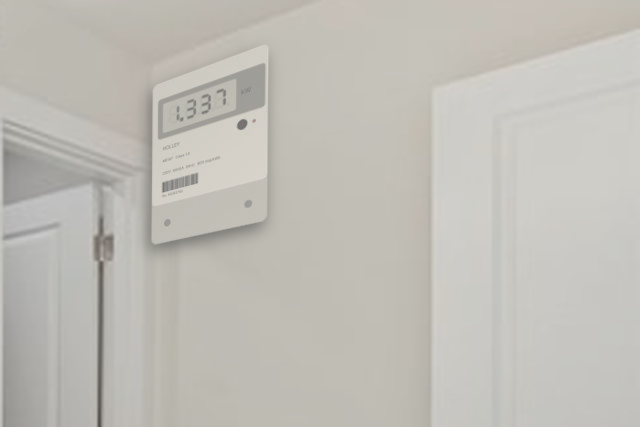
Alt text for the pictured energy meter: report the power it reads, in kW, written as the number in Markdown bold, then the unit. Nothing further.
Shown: **1.337** kW
